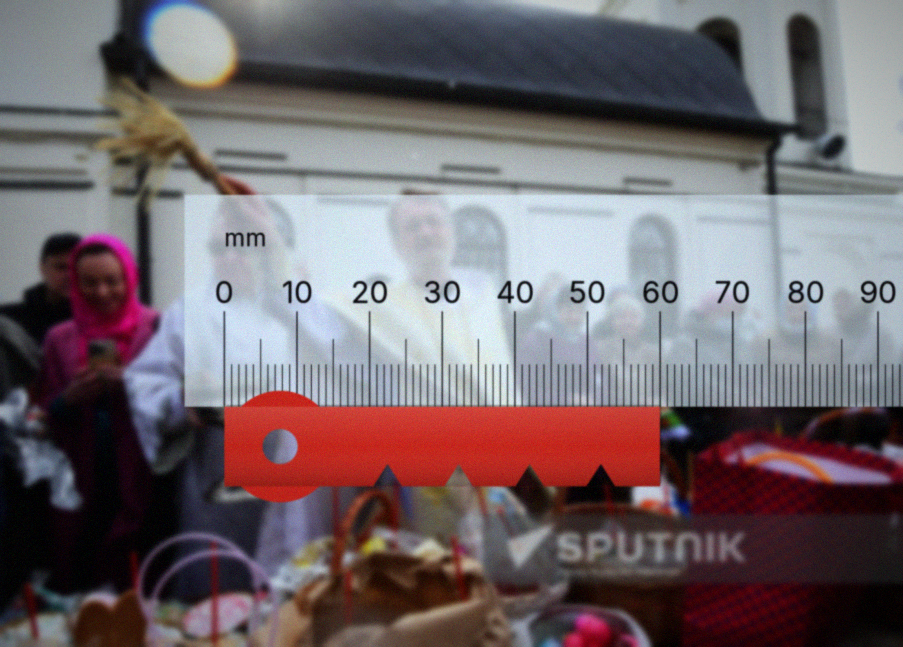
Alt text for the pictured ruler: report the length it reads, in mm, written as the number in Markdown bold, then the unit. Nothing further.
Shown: **60** mm
